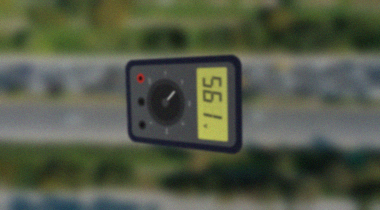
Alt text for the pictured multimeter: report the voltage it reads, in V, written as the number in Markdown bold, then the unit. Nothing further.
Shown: **561** V
